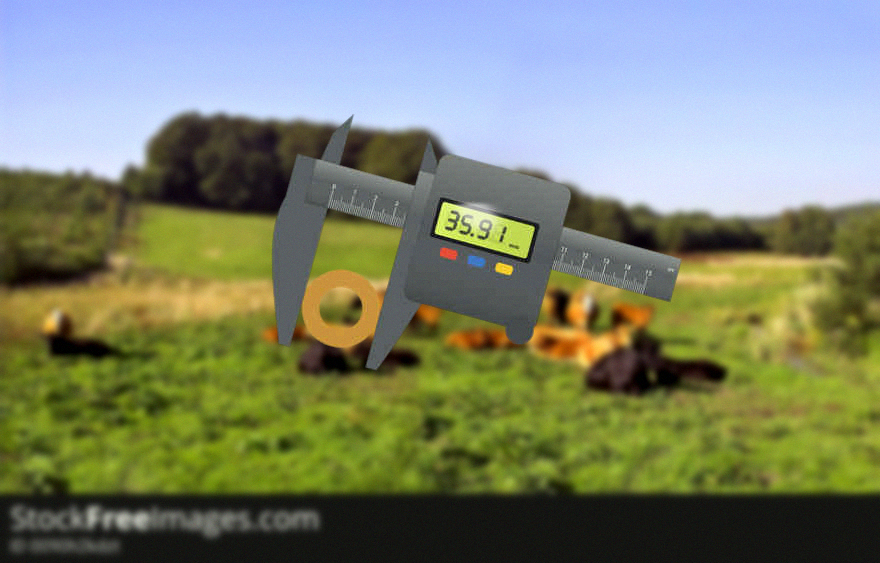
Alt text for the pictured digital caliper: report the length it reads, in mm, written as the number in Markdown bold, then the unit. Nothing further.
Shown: **35.91** mm
